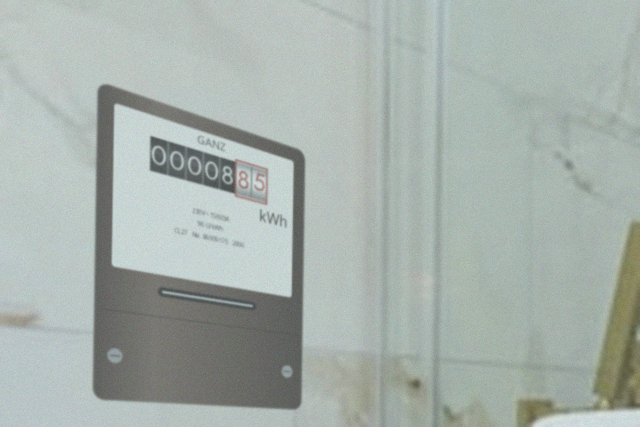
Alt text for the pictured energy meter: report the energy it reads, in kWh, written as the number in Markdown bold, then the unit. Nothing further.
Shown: **8.85** kWh
